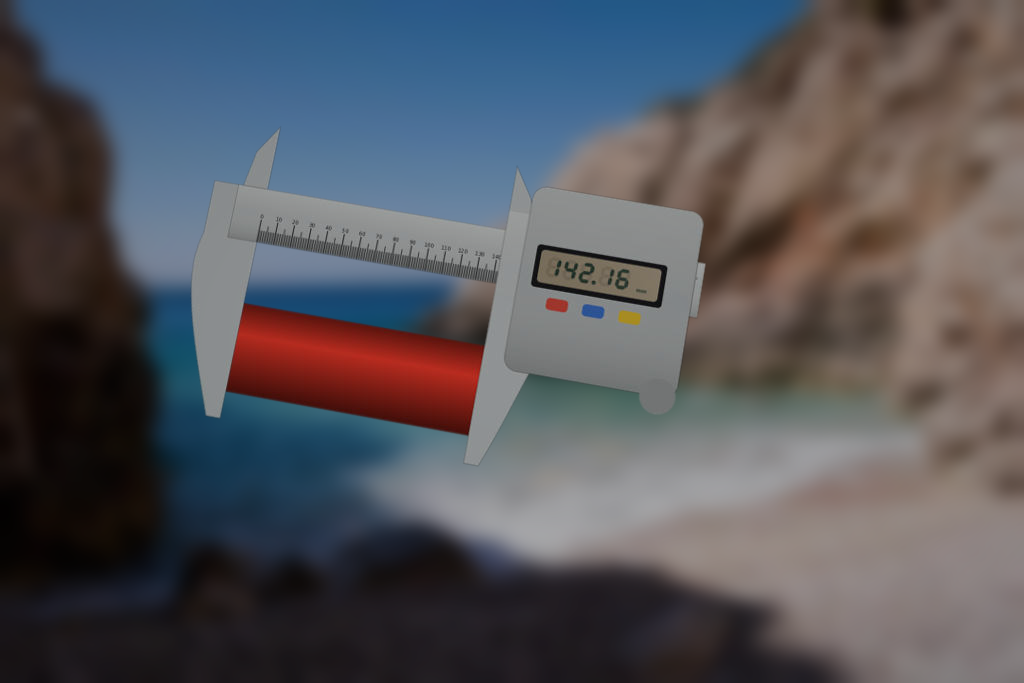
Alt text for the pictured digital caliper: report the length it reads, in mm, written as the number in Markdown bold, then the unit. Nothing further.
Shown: **142.16** mm
